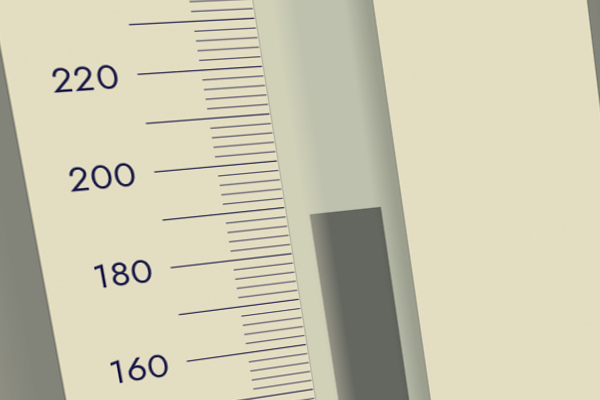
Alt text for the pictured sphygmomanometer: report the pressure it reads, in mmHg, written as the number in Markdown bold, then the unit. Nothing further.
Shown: **188** mmHg
